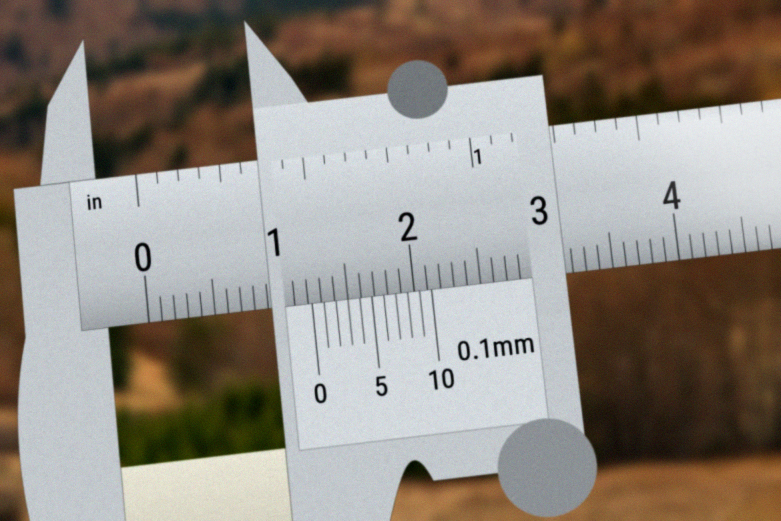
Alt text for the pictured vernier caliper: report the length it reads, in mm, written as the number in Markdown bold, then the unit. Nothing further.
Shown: **12.3** mm
